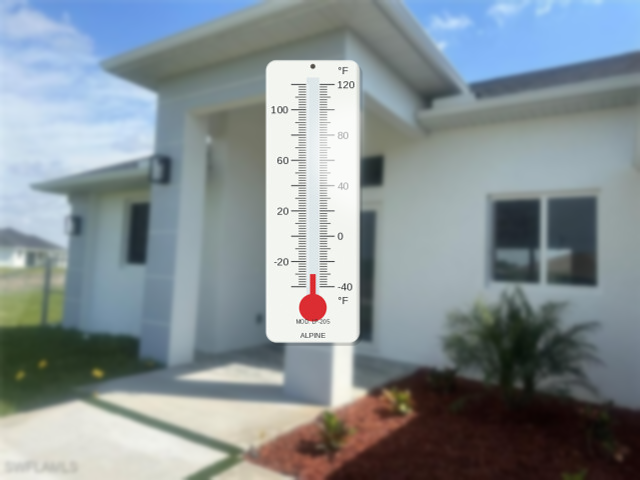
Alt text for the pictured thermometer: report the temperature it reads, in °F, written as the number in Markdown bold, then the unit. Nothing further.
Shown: **-30** °F
